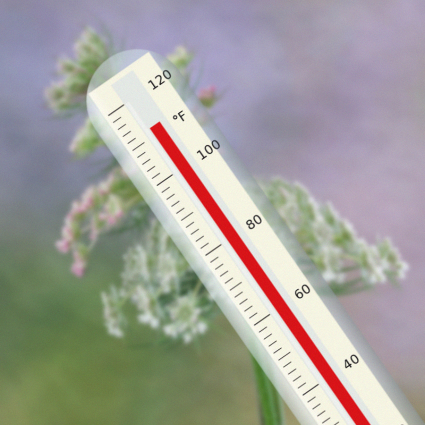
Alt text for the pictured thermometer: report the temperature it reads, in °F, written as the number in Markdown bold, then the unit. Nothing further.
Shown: **112** °F
